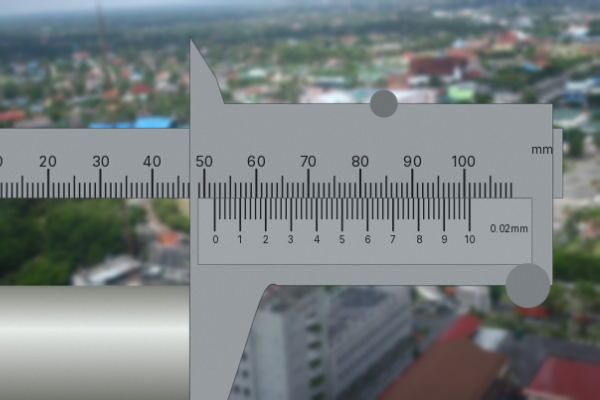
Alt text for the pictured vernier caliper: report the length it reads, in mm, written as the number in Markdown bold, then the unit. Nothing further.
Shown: **52.0** mm
